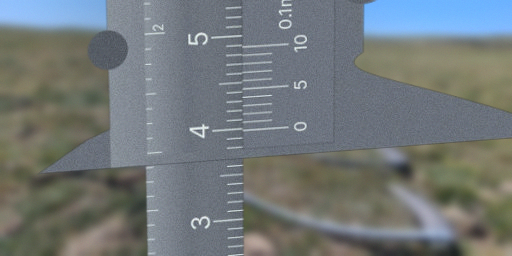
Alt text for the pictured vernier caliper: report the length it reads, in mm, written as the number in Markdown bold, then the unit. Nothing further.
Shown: **39.8** mm
